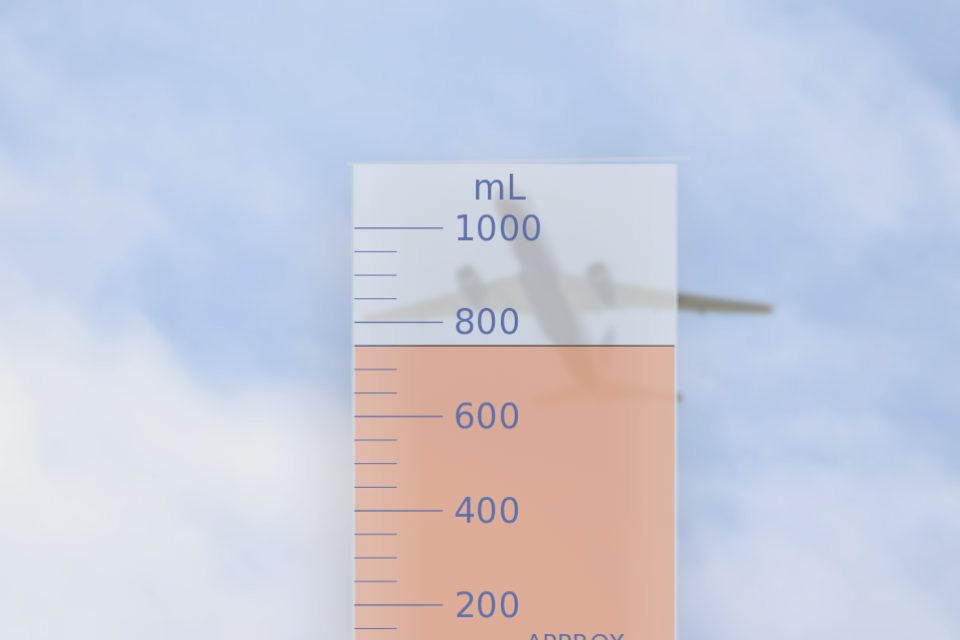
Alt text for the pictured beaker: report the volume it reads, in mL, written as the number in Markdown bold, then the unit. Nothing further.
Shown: **750** mL
